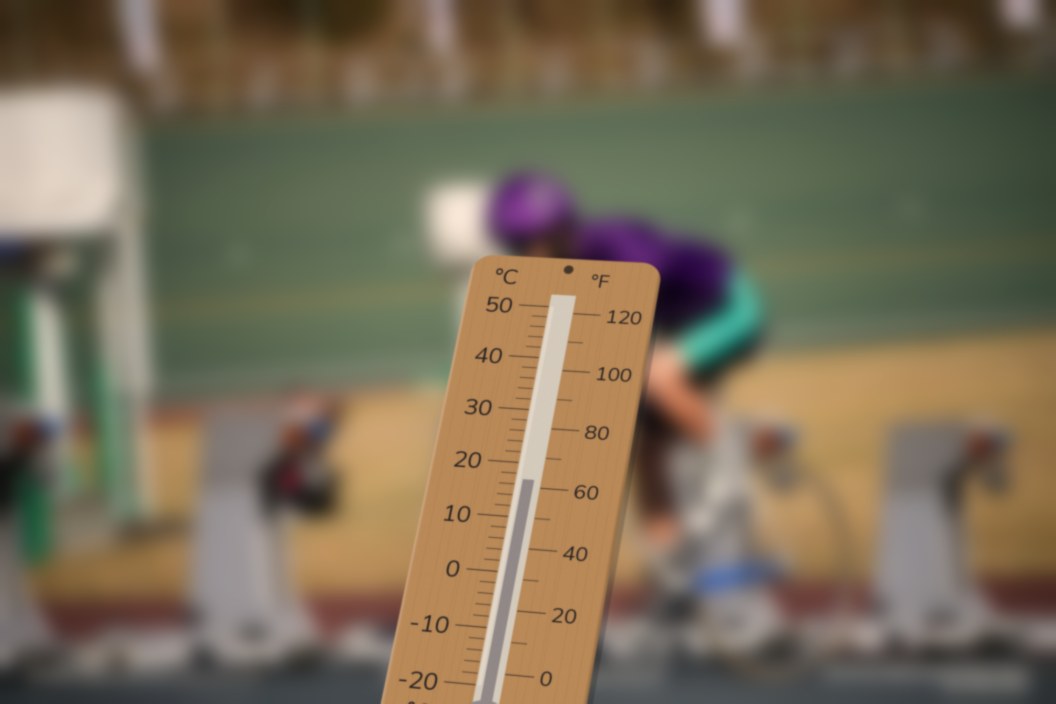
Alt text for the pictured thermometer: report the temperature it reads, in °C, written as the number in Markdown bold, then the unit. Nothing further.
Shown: **17** °C
